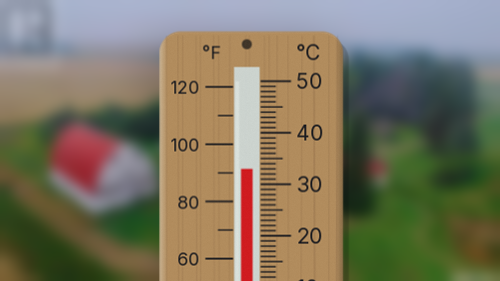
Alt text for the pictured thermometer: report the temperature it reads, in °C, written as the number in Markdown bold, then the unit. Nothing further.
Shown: **33** °C
